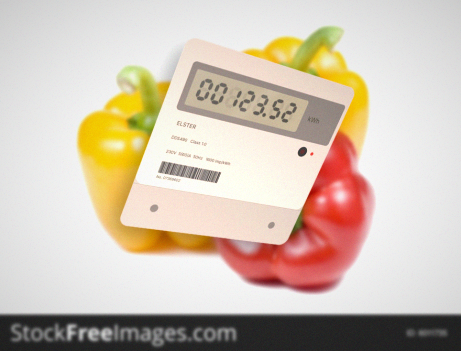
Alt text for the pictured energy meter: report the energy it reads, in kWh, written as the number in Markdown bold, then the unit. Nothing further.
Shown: **123.52** kWh
